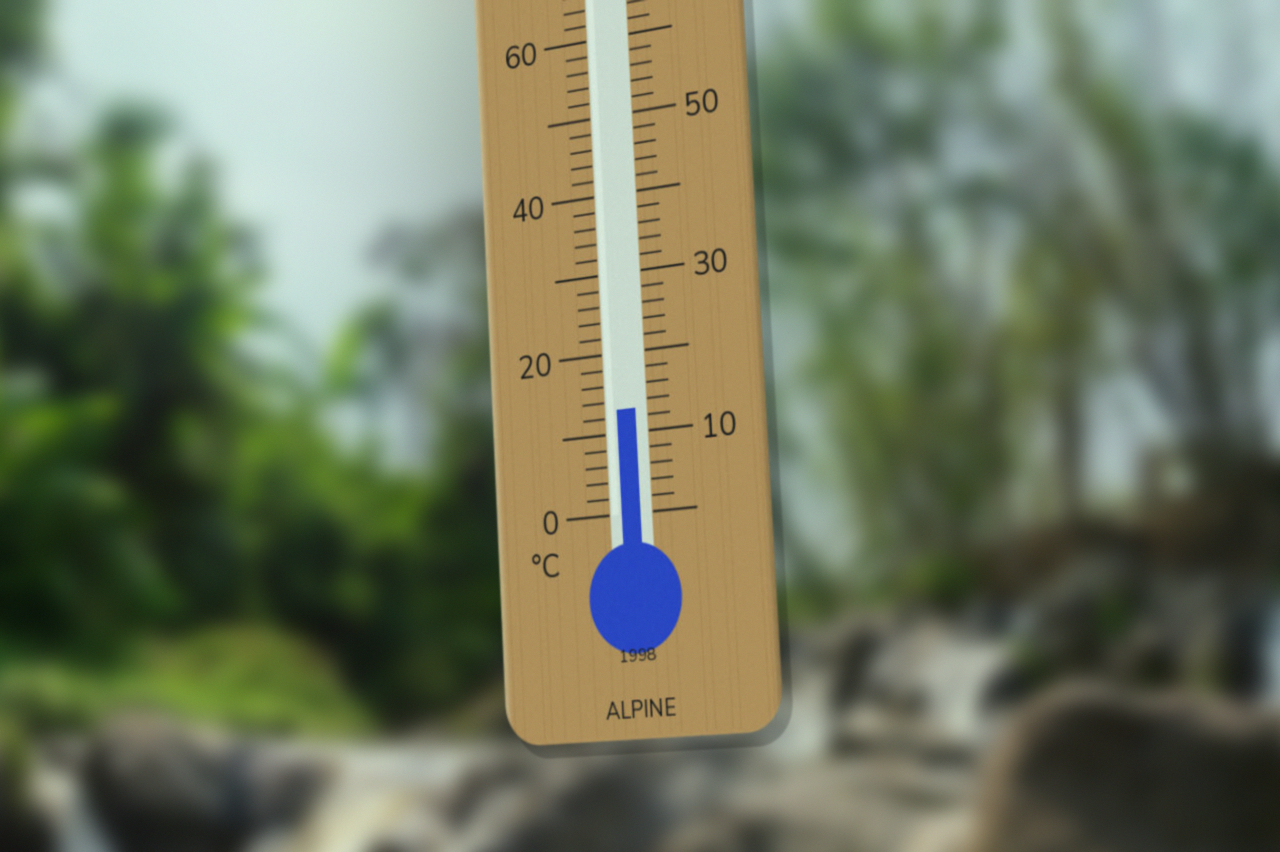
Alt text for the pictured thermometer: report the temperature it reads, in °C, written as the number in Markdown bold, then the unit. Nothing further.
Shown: **13** °C
